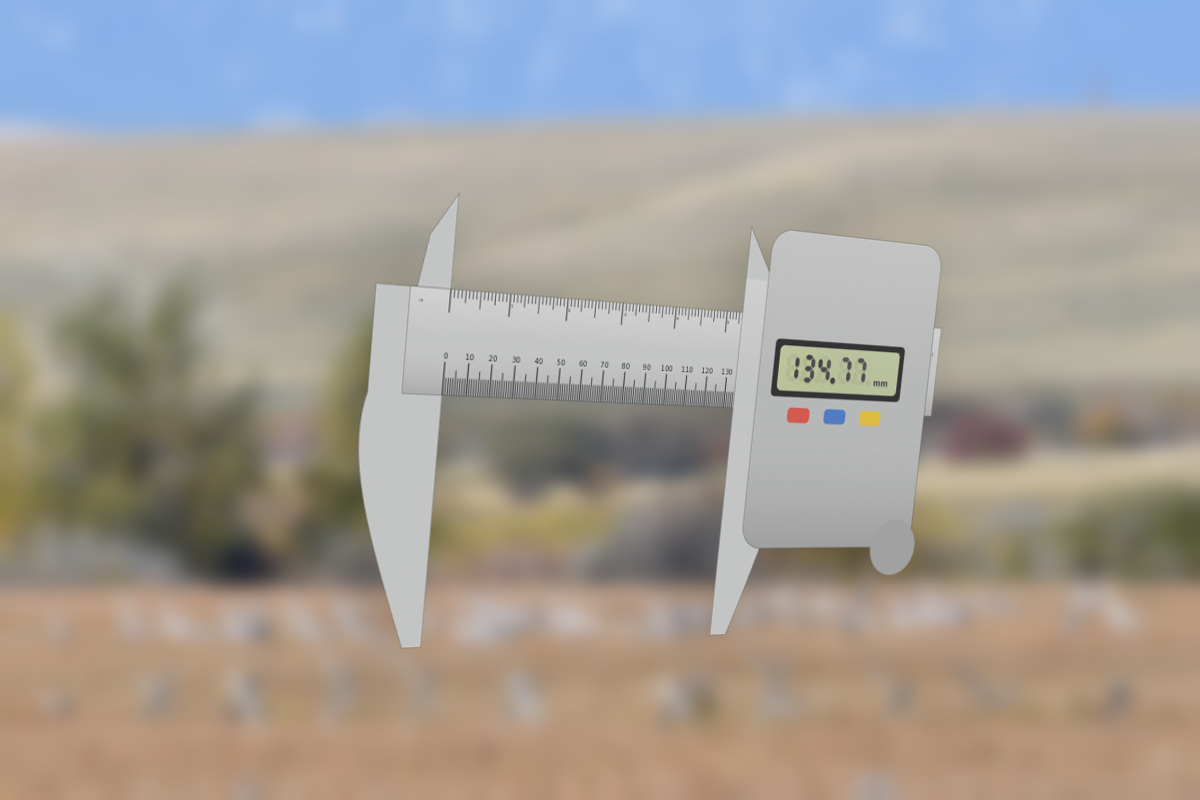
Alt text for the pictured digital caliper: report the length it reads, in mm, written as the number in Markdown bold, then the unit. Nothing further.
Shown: **134.77** mm
